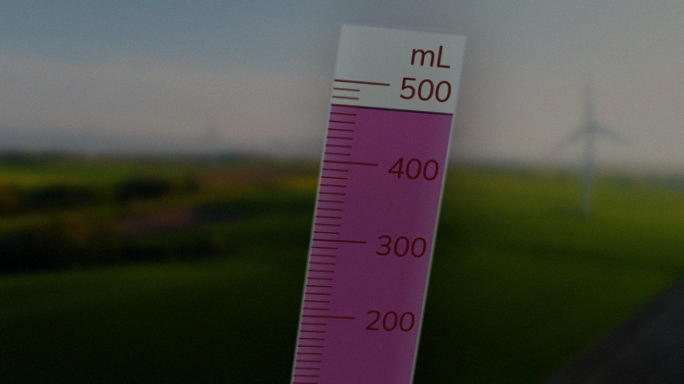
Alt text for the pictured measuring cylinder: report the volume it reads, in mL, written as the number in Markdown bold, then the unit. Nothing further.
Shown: **470** mL
